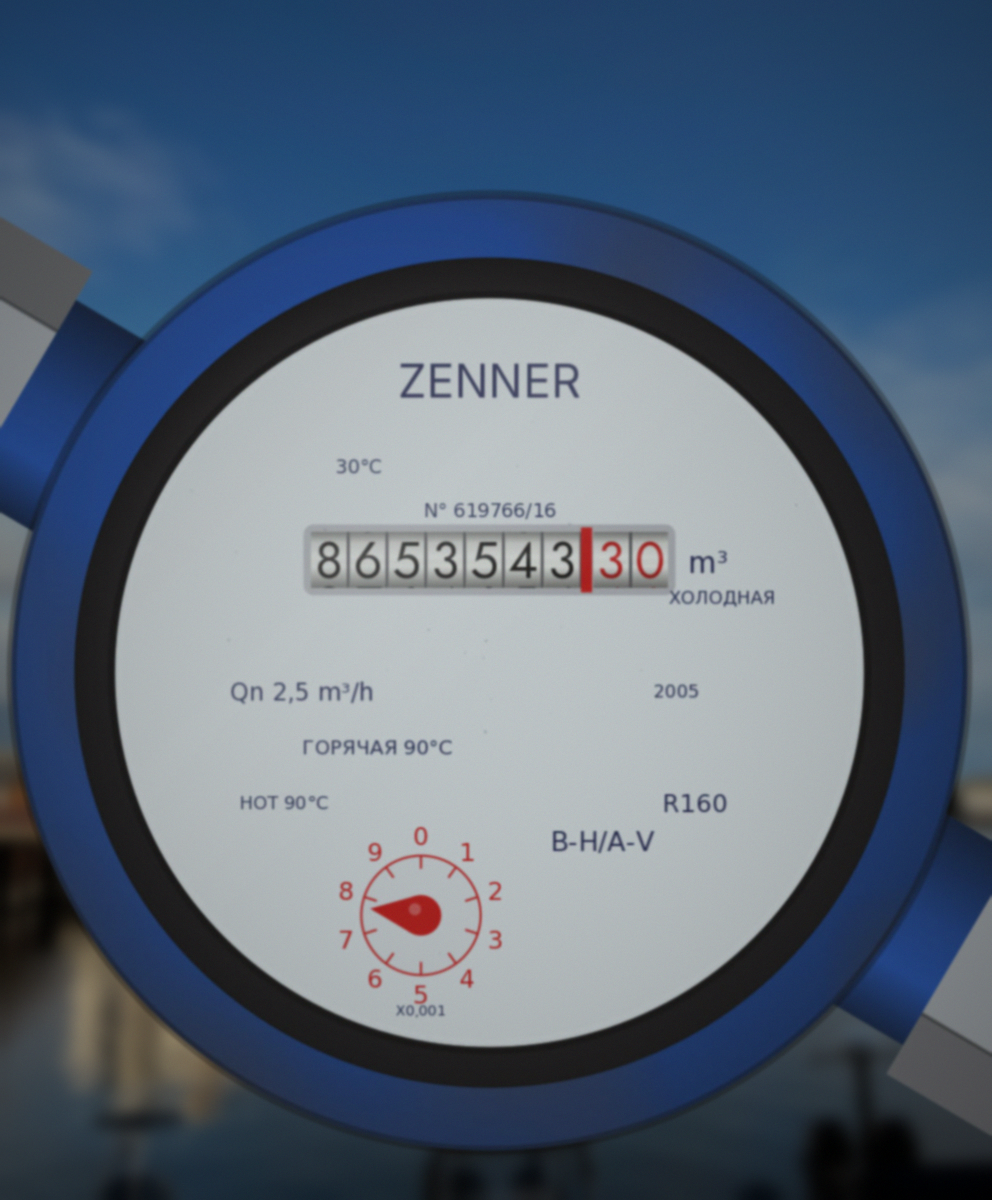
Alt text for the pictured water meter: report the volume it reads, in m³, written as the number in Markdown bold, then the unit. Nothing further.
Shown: **8653543.307** m³
